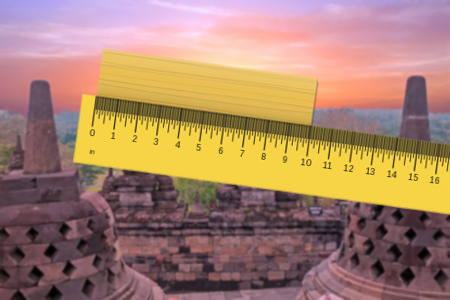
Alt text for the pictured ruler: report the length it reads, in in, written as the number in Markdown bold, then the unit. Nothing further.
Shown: **10** in
